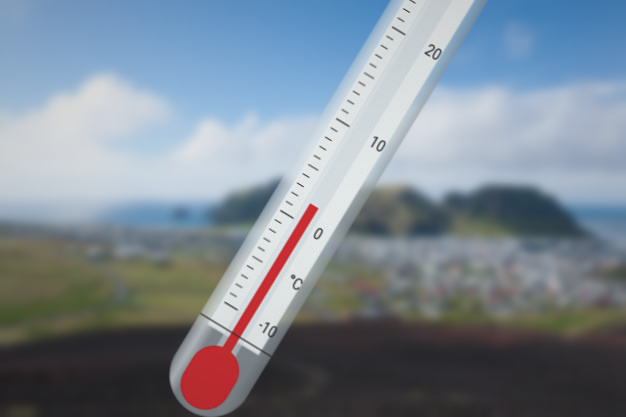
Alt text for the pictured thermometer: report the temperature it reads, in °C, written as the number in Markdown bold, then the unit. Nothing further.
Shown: **2** °C
